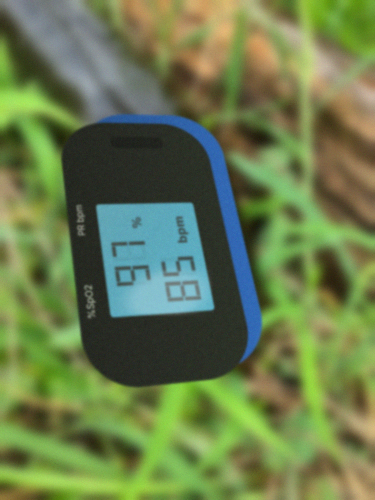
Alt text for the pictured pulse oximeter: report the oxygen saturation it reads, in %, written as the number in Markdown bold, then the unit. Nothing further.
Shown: **97** %
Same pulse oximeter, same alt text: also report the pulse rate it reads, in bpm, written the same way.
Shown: **85** bpm
